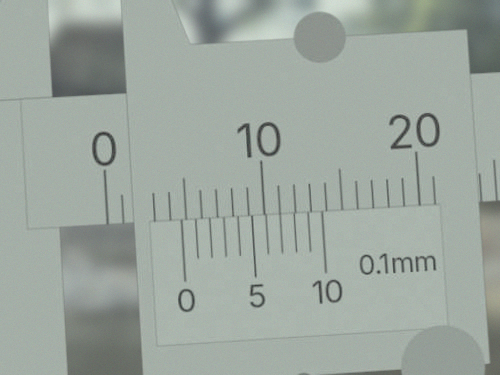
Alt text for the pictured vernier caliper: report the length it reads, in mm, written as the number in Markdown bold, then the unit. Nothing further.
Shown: **4.7** mm
